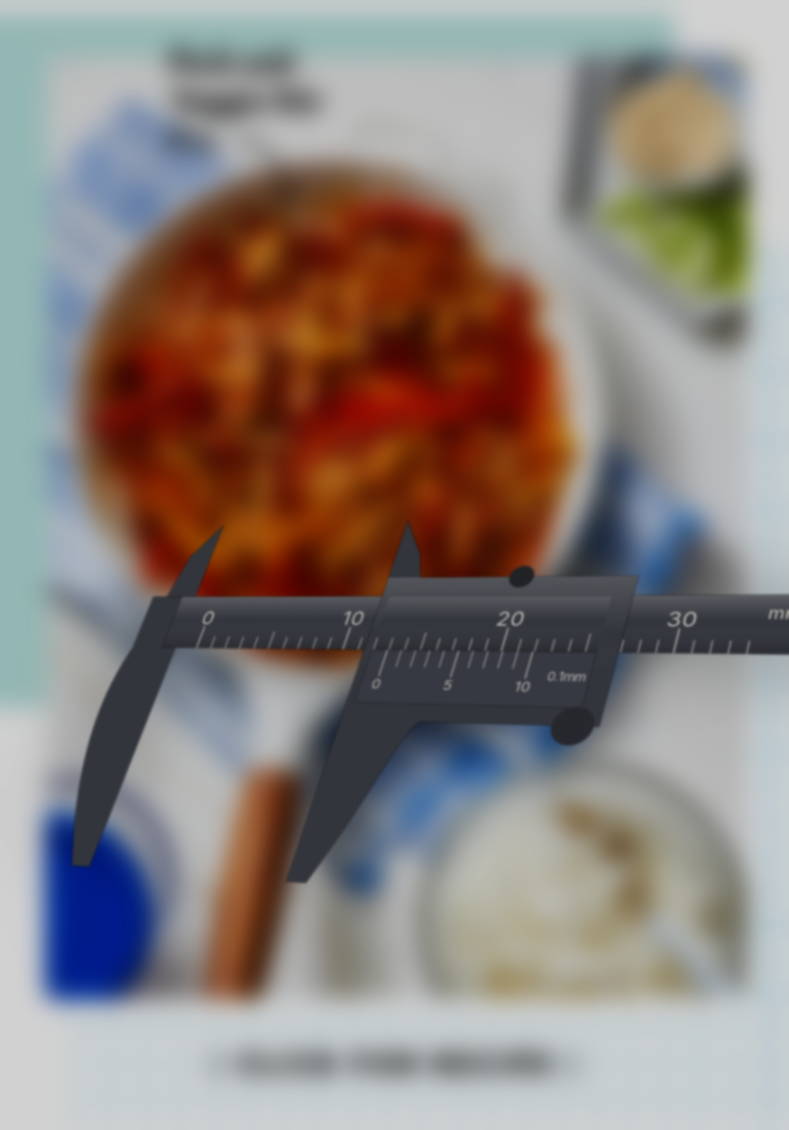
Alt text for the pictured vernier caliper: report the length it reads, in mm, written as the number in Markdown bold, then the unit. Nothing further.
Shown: **12.9** mm
